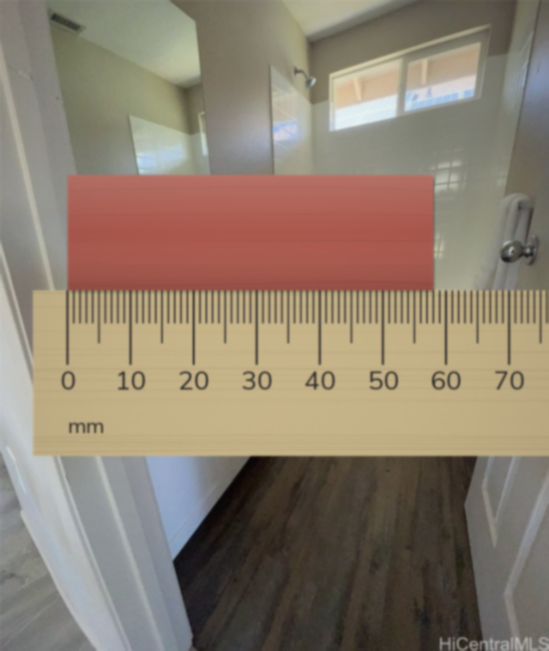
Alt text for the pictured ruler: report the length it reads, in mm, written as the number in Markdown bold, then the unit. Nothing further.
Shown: **58** mm
